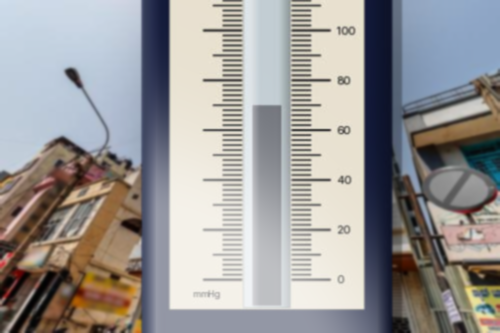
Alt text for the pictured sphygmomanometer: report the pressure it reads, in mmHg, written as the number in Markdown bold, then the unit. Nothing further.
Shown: **70** mmHg
